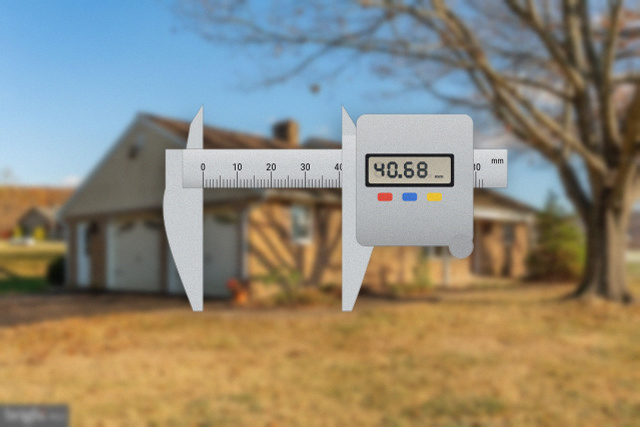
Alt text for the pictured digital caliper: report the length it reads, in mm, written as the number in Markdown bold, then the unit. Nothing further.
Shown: **40.68** mm
